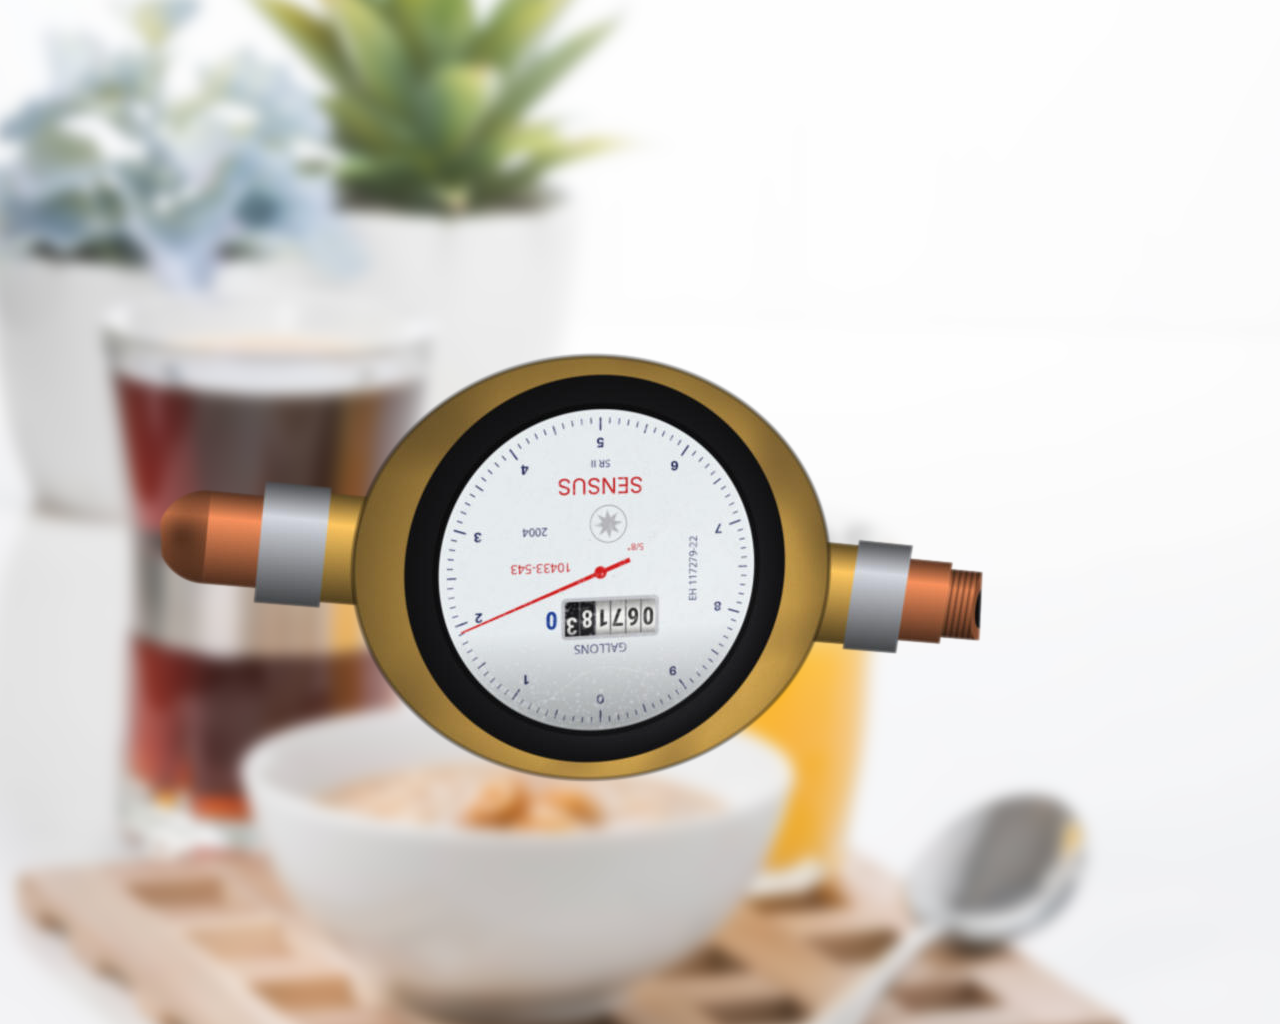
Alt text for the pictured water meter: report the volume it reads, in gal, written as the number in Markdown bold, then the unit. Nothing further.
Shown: **671831.9** gal
